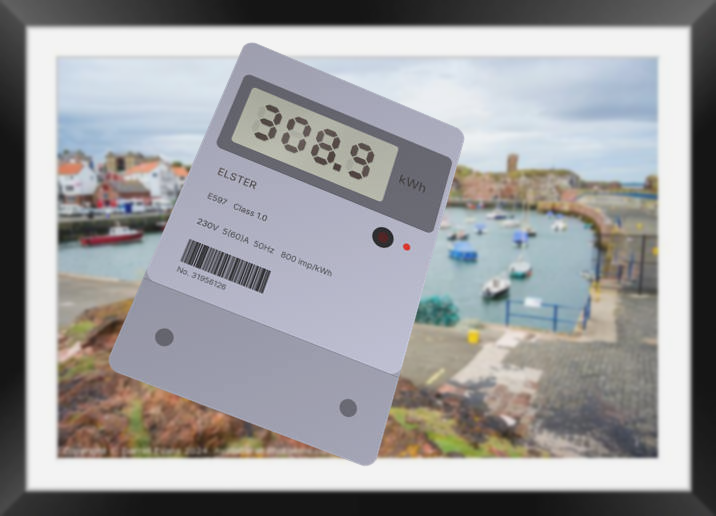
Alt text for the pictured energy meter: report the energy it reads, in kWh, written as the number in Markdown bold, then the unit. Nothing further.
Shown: **308.9** kWh
